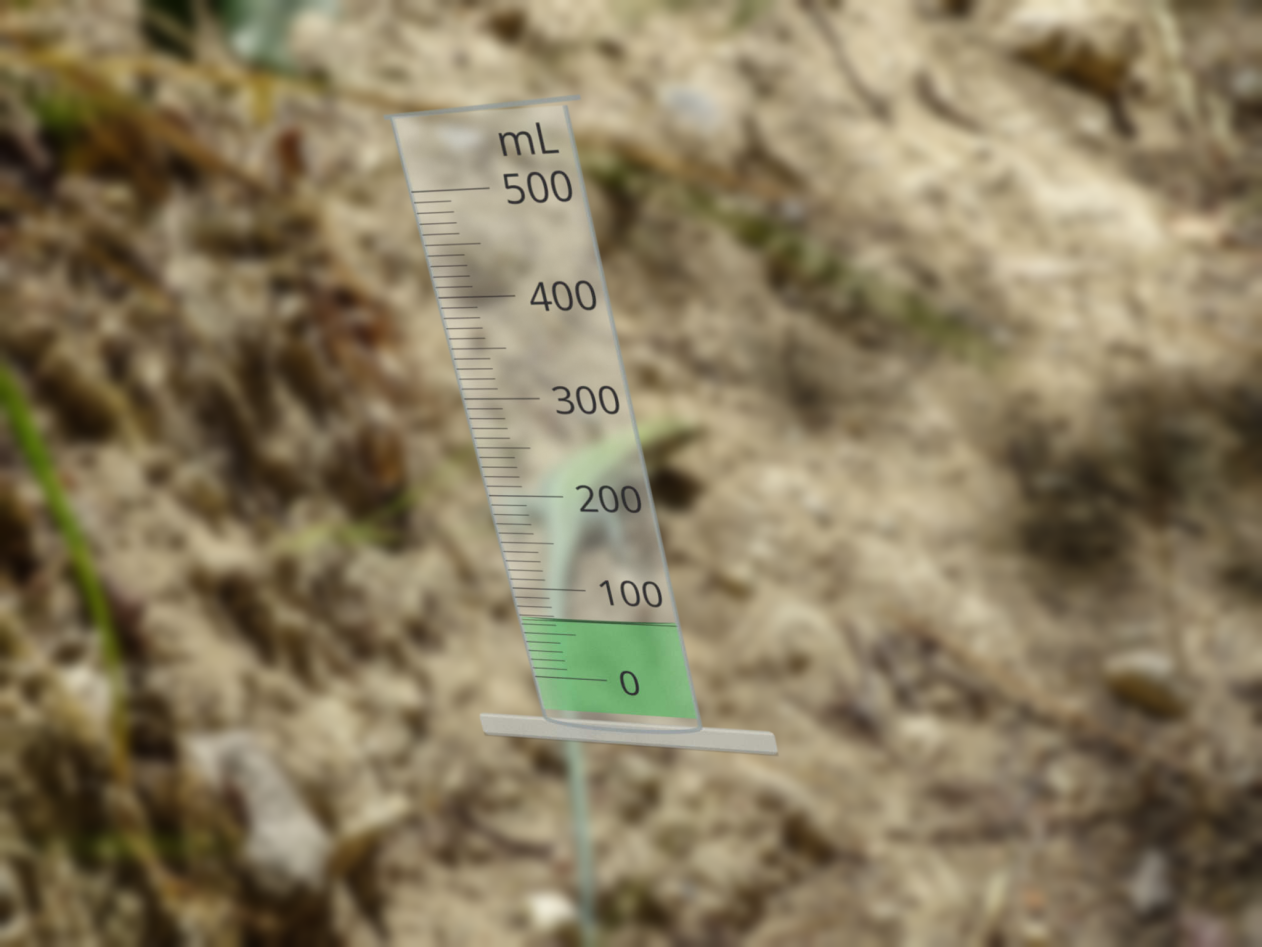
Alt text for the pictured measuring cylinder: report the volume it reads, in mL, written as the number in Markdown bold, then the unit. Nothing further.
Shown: **65** mL
